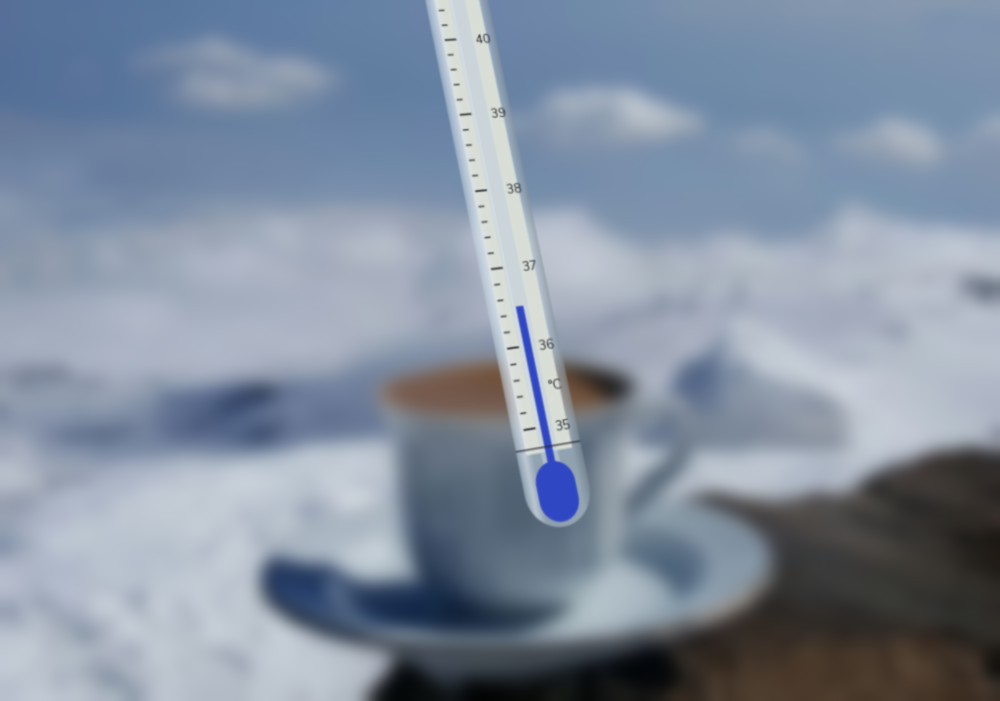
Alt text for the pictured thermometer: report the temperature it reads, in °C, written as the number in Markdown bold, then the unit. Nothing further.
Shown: **36.5** °C
